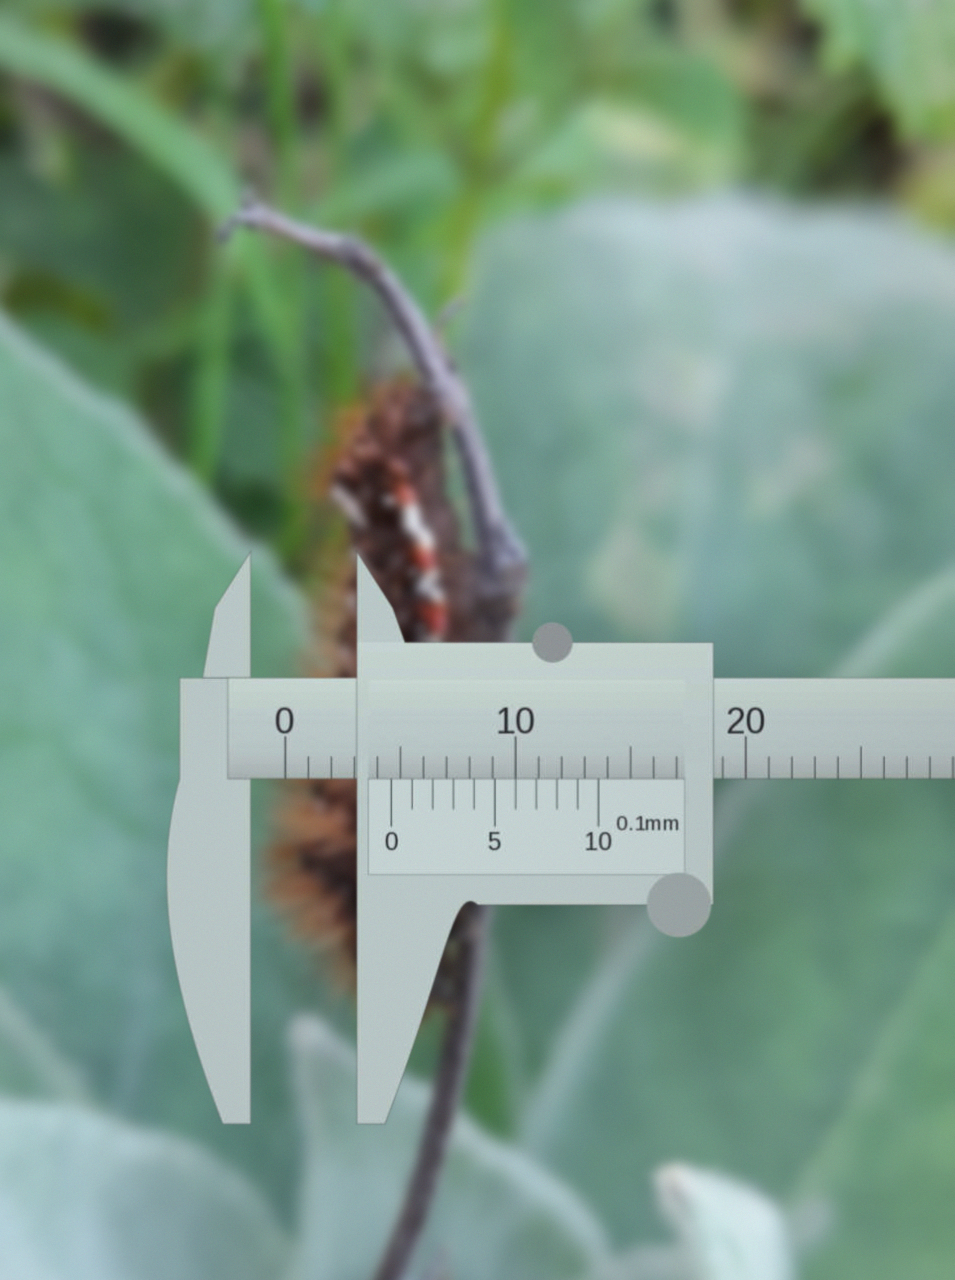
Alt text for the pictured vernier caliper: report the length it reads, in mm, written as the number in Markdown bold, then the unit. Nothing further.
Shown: **4.6** mm
